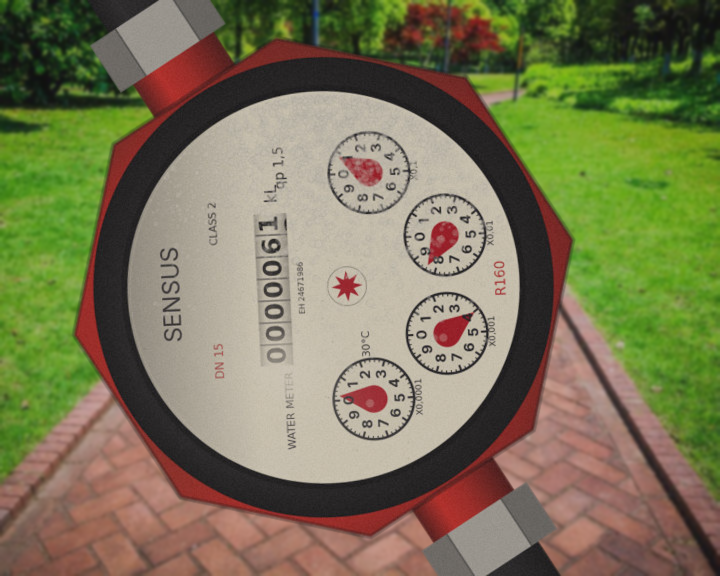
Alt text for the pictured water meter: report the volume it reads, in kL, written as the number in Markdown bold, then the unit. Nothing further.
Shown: **61.0840** kL
